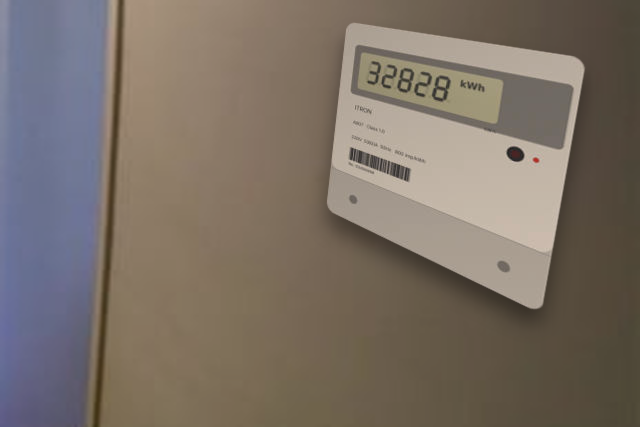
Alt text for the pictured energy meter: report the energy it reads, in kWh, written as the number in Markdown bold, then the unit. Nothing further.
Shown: **32828** kWh
